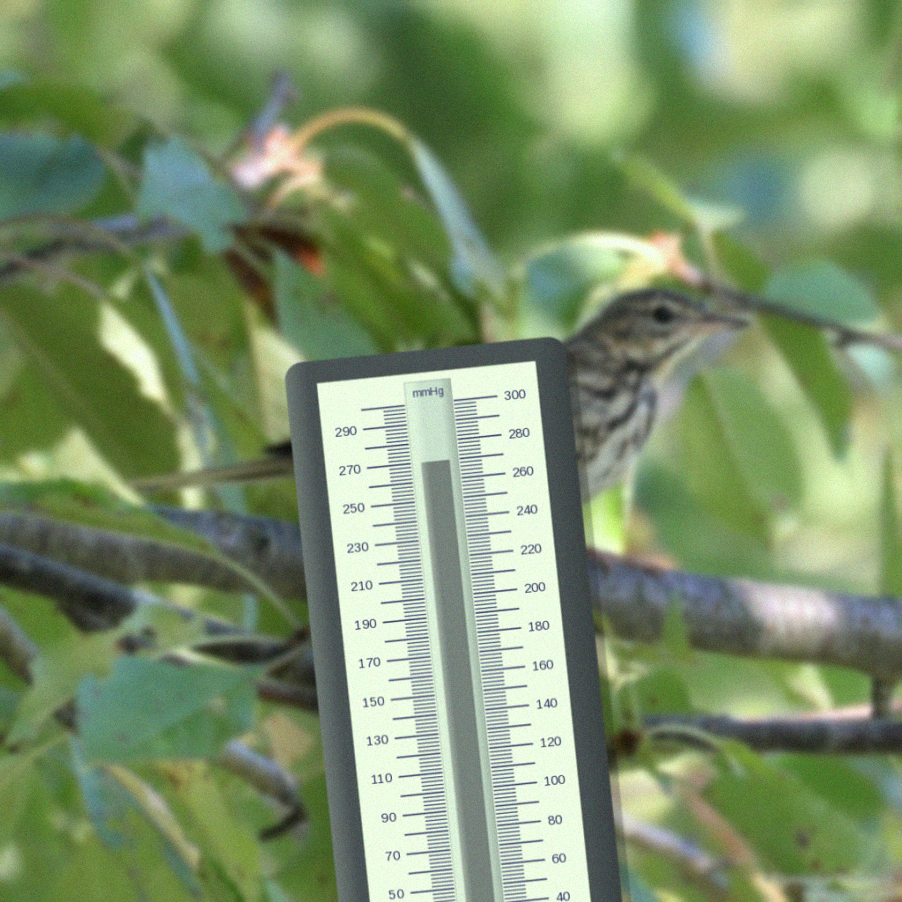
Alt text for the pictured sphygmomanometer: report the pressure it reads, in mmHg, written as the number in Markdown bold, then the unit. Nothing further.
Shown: **270** mmHg
